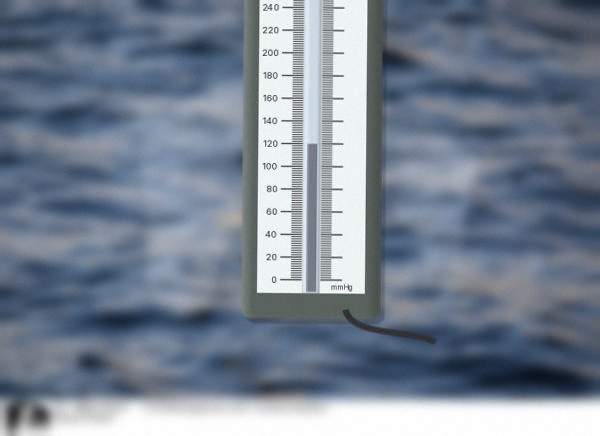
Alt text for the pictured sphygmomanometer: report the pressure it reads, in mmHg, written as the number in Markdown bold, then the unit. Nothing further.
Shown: **120** mmHg
